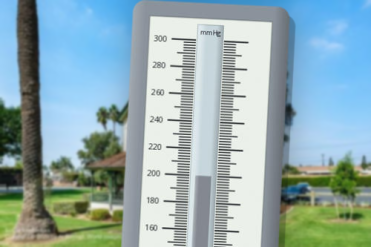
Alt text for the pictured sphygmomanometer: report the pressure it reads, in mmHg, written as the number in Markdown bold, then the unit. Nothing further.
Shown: **200** mmHg
